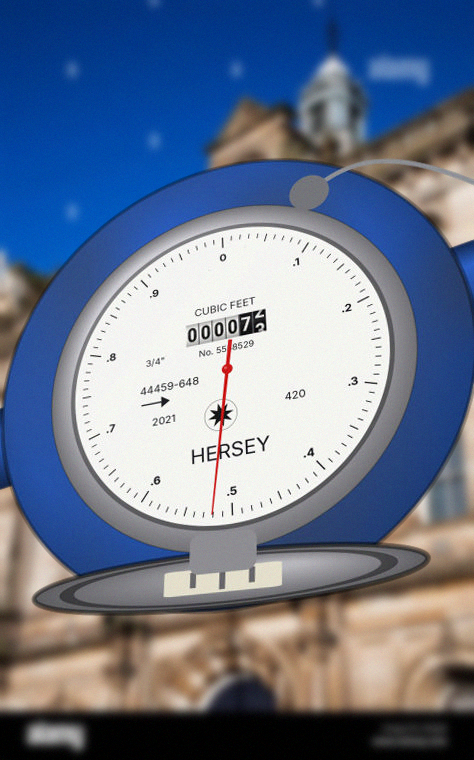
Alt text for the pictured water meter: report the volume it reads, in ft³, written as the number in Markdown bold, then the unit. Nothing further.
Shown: **72.52** ft³
